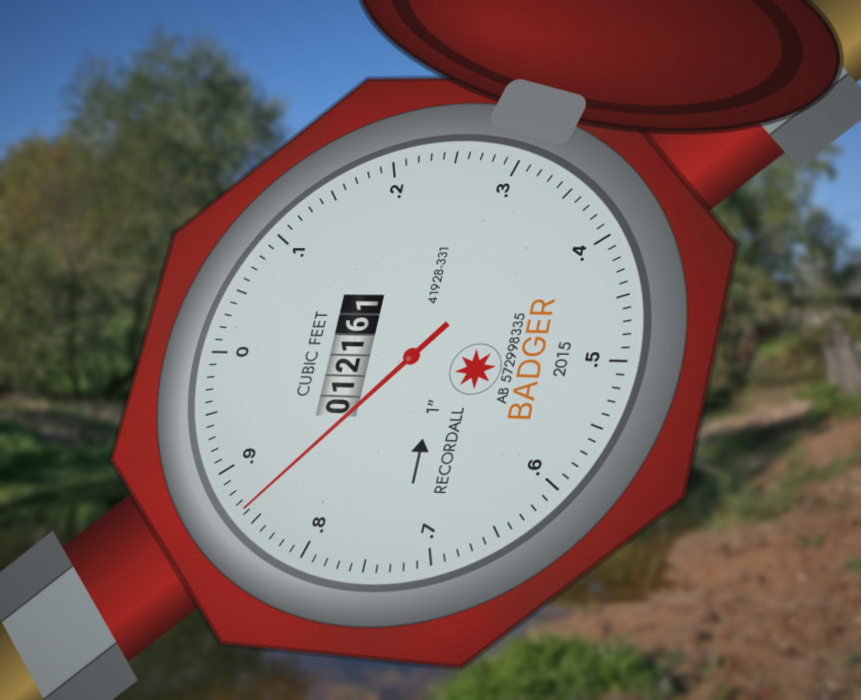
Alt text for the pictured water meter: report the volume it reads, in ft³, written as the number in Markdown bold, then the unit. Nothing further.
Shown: **12160.86** ft³
